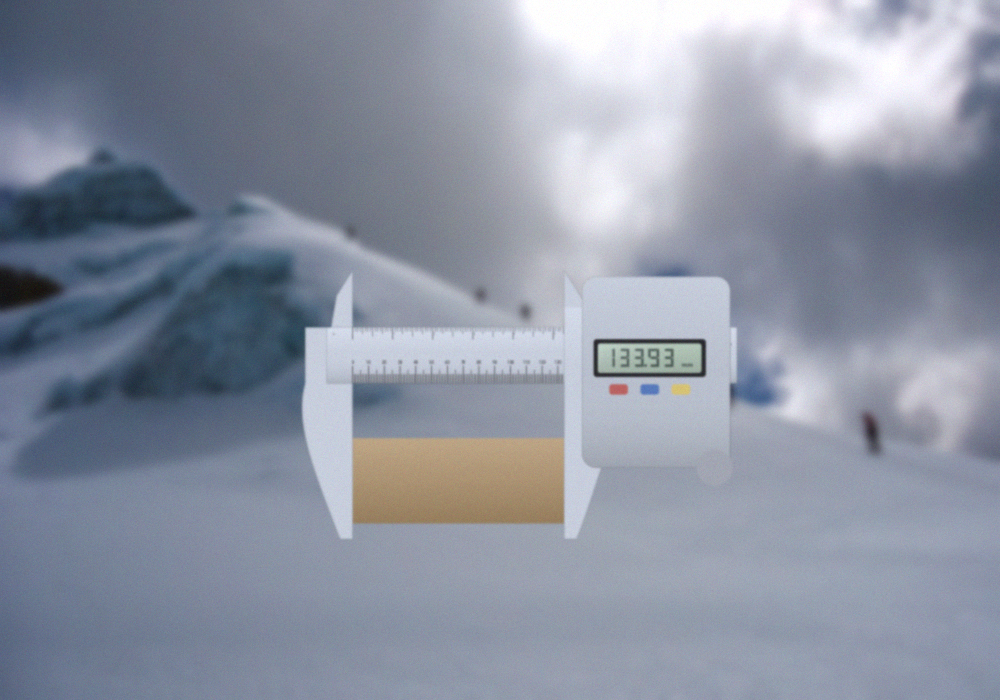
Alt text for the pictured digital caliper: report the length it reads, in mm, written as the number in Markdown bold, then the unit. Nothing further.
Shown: **133.93** mm
